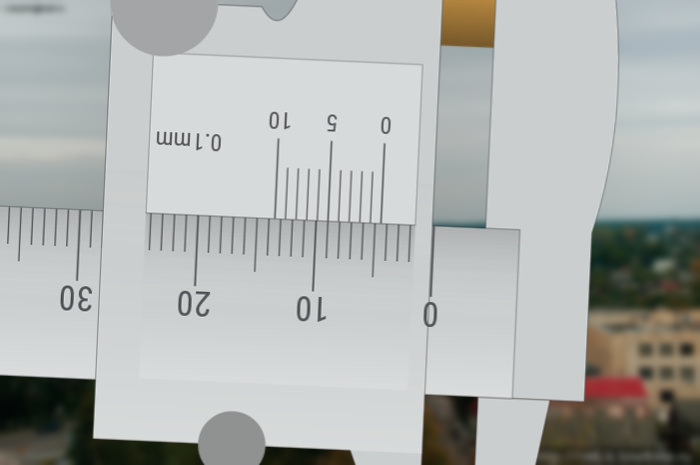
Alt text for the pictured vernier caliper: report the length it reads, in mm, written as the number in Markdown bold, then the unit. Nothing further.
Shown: **4.5** mm
